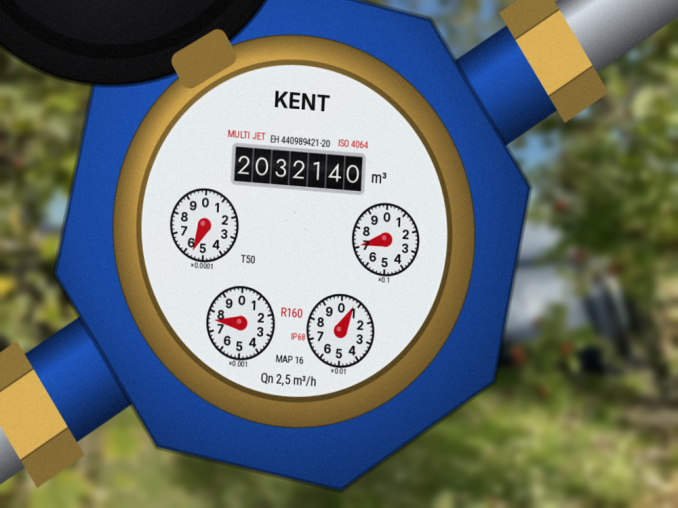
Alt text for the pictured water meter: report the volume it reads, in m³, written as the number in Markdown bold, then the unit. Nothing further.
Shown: **2032140.7075** m³
